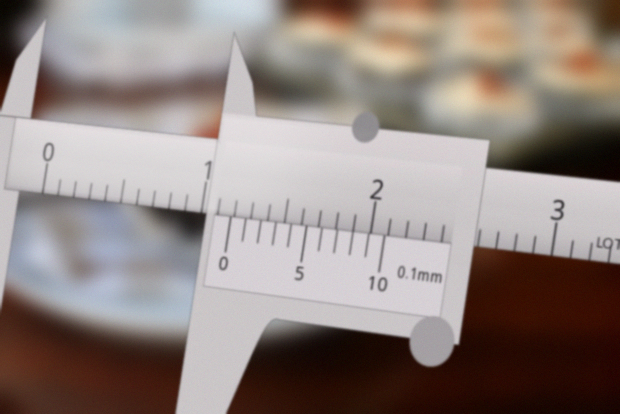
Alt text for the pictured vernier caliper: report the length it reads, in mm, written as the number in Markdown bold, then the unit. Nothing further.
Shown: **11.8** mm
